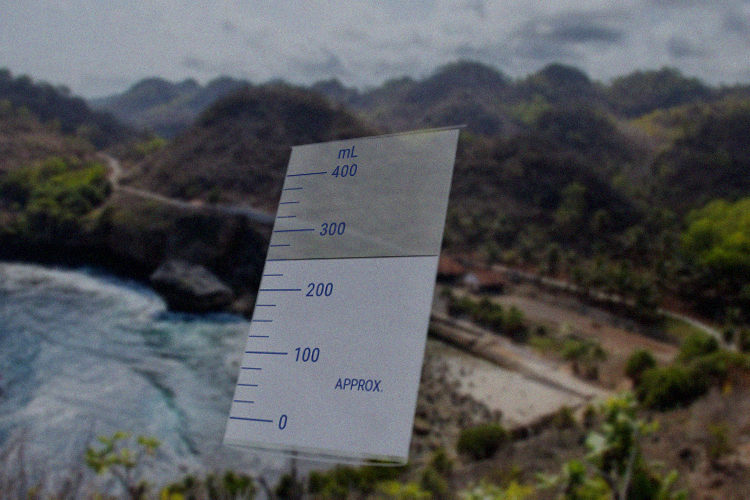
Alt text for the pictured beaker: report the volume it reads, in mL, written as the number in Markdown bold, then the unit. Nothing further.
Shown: **250** mL
